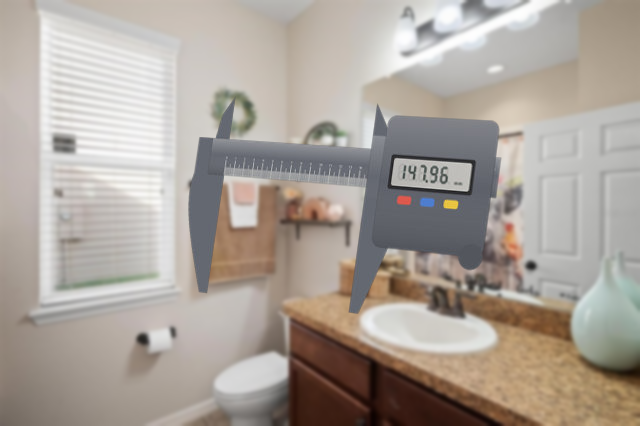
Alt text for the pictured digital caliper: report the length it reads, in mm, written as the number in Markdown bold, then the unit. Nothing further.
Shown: **147.96** mm
